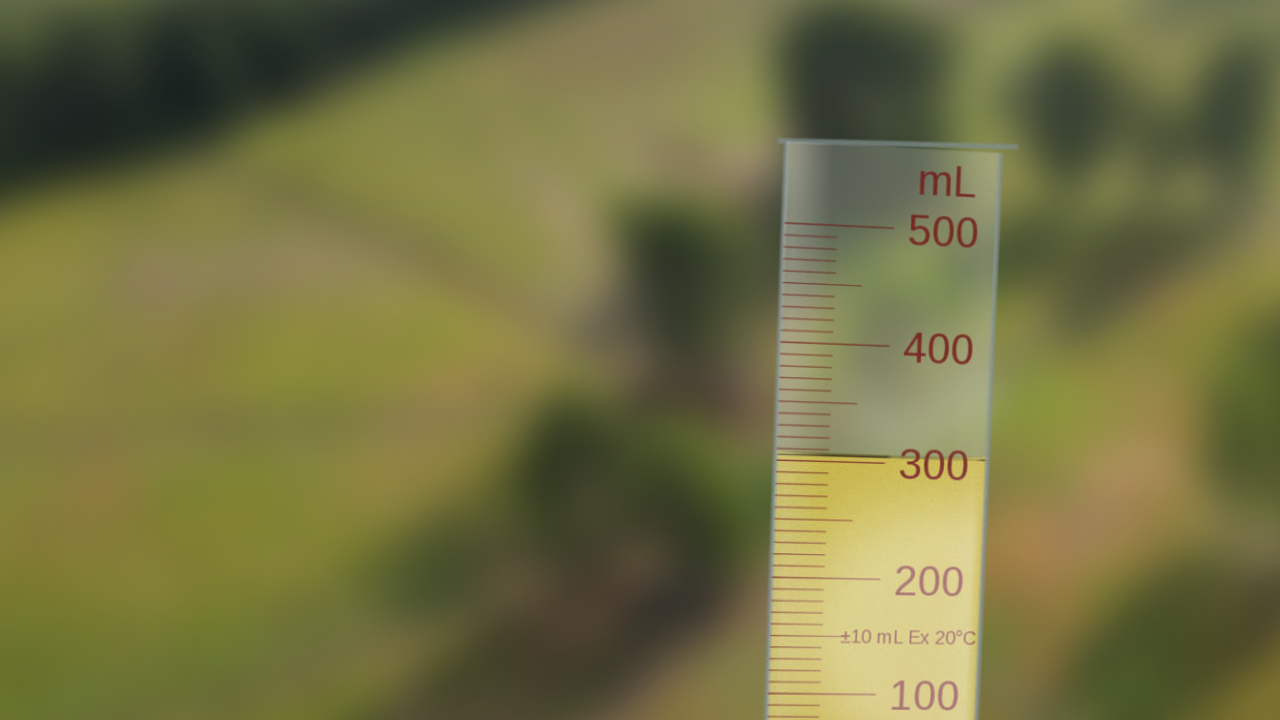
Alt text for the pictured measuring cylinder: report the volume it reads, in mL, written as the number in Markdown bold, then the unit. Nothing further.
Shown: **305** mL
